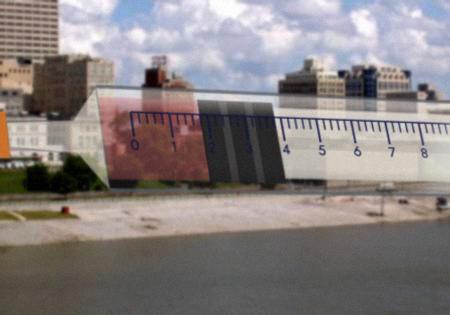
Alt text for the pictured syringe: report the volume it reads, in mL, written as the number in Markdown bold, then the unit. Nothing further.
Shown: **1.8** mL
